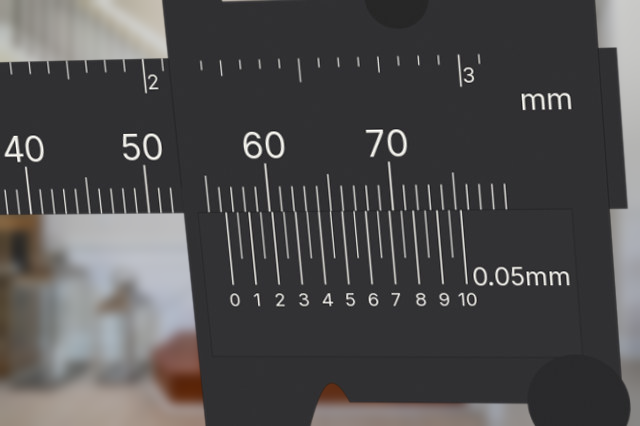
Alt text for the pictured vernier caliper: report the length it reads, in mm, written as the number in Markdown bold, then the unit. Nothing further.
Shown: **56.4** mm
